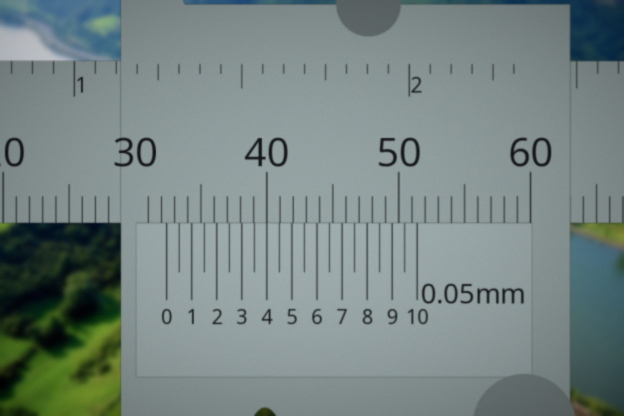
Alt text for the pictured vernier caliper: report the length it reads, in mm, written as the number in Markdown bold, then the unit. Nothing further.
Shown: **32.4** mm
